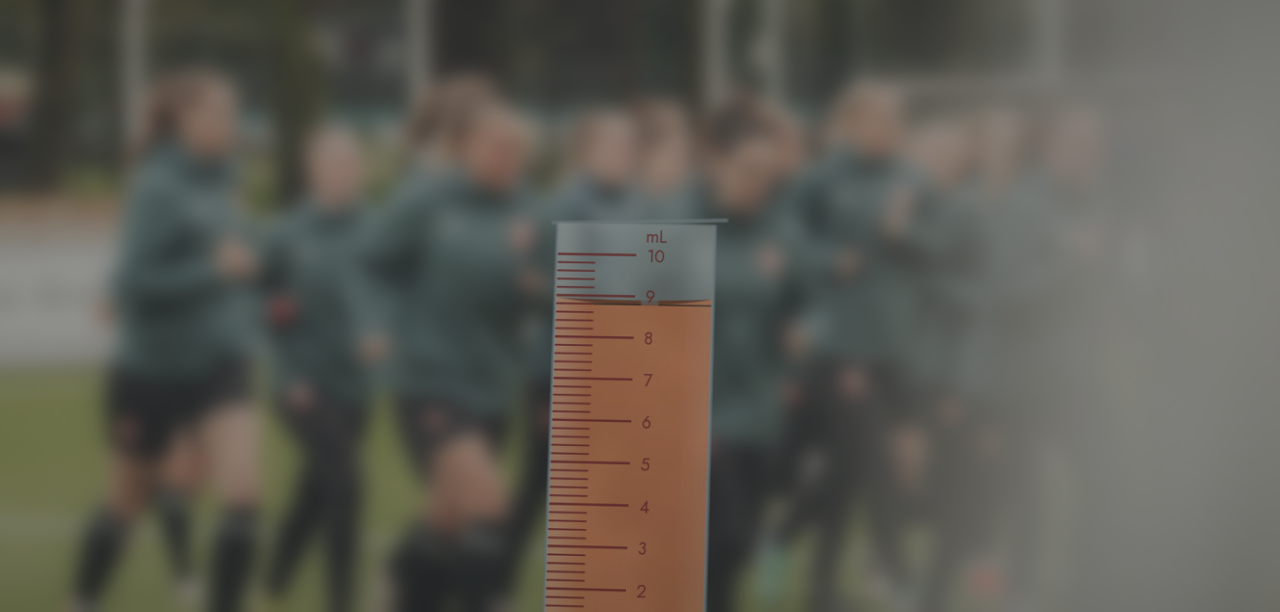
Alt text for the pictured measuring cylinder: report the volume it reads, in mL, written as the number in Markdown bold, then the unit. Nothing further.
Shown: **8.8** mL
